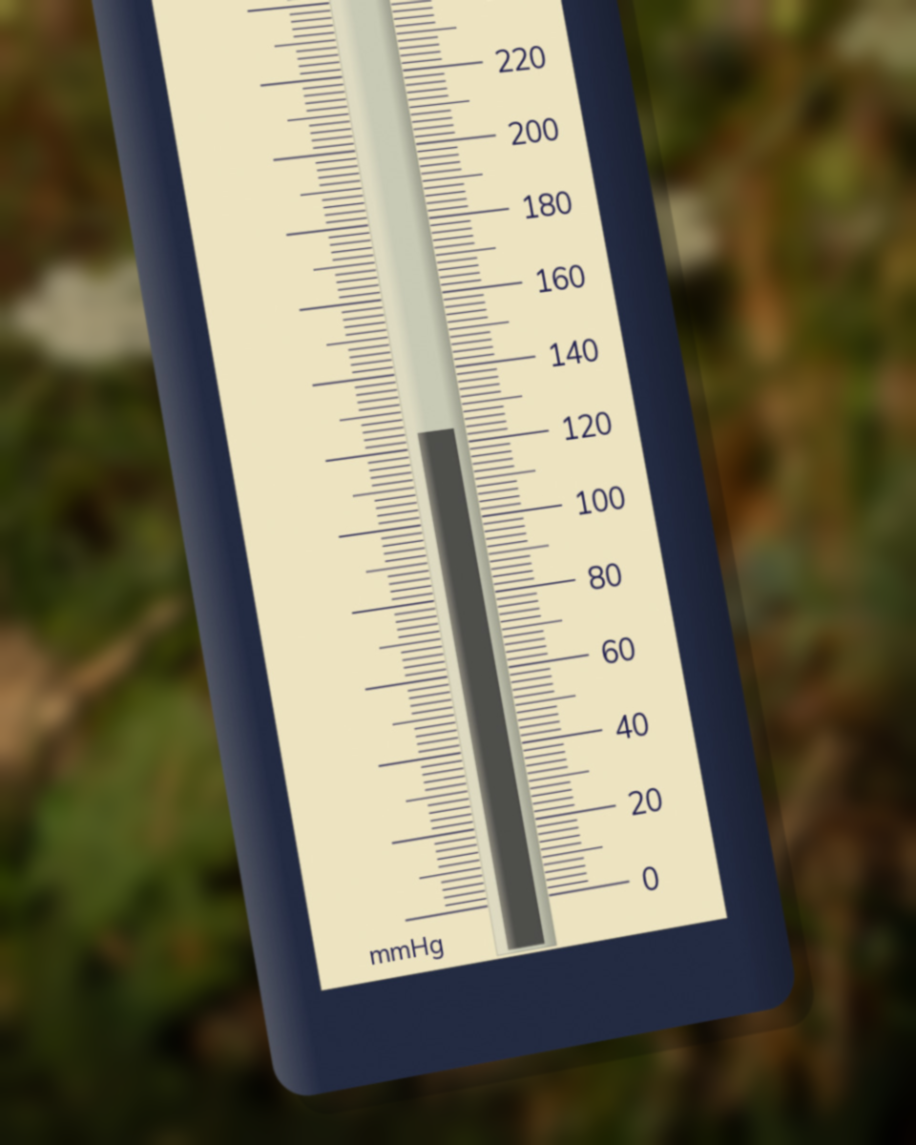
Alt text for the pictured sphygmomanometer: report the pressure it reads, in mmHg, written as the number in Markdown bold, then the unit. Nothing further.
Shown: **124** mmHg
